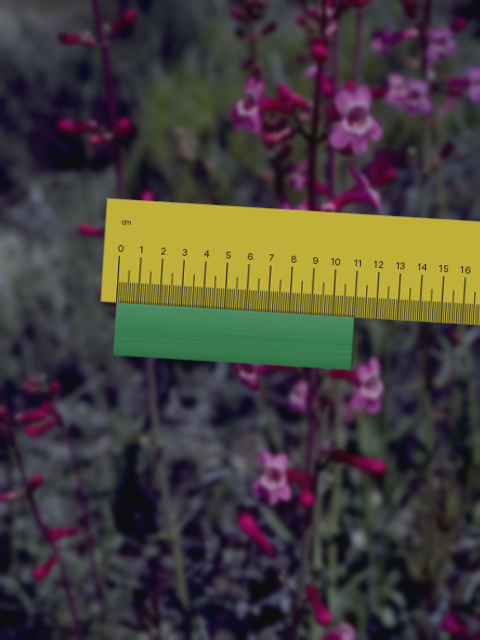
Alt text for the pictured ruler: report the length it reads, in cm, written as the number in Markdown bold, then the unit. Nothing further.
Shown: **11** cm
